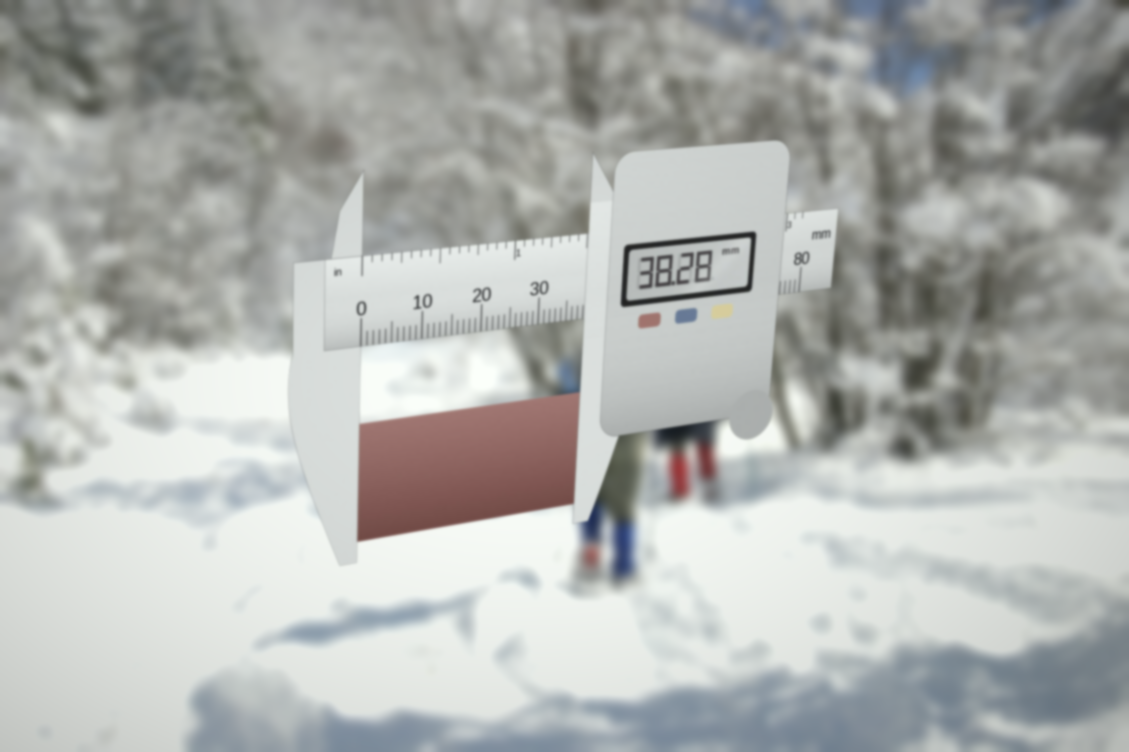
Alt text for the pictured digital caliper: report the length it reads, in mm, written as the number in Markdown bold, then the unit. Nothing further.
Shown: **38.28** mm
